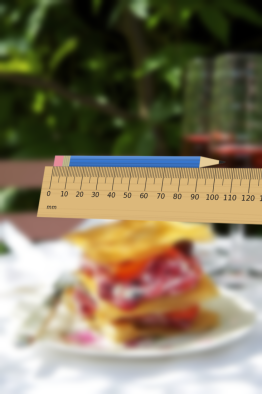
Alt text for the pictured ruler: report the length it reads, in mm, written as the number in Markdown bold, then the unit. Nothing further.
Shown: **105** mm
